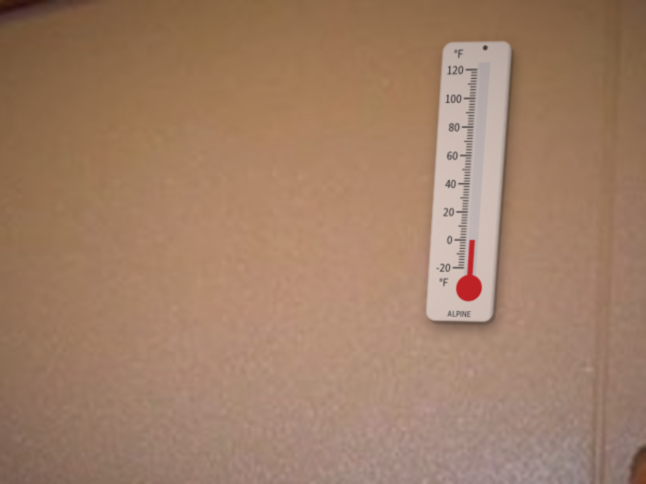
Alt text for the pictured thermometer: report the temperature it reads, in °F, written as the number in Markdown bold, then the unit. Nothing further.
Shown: **0** °F
